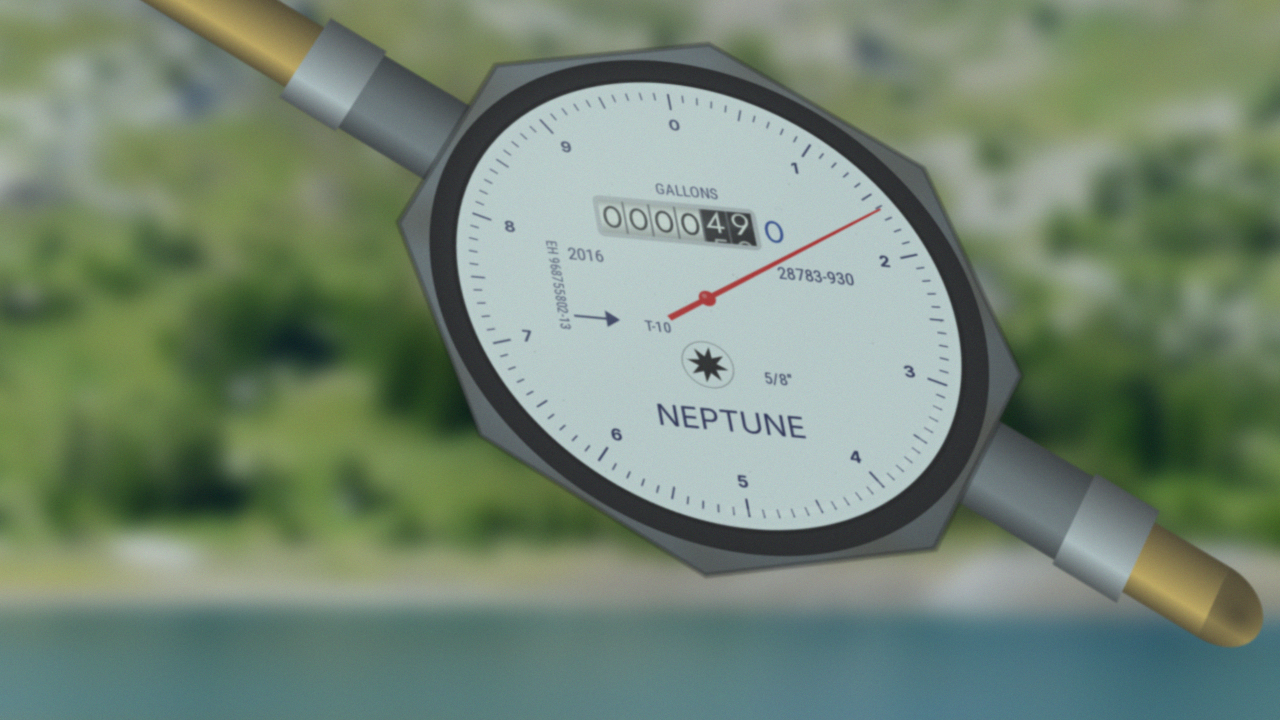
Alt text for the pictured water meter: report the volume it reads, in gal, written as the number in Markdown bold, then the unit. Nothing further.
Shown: **491.6** gal
